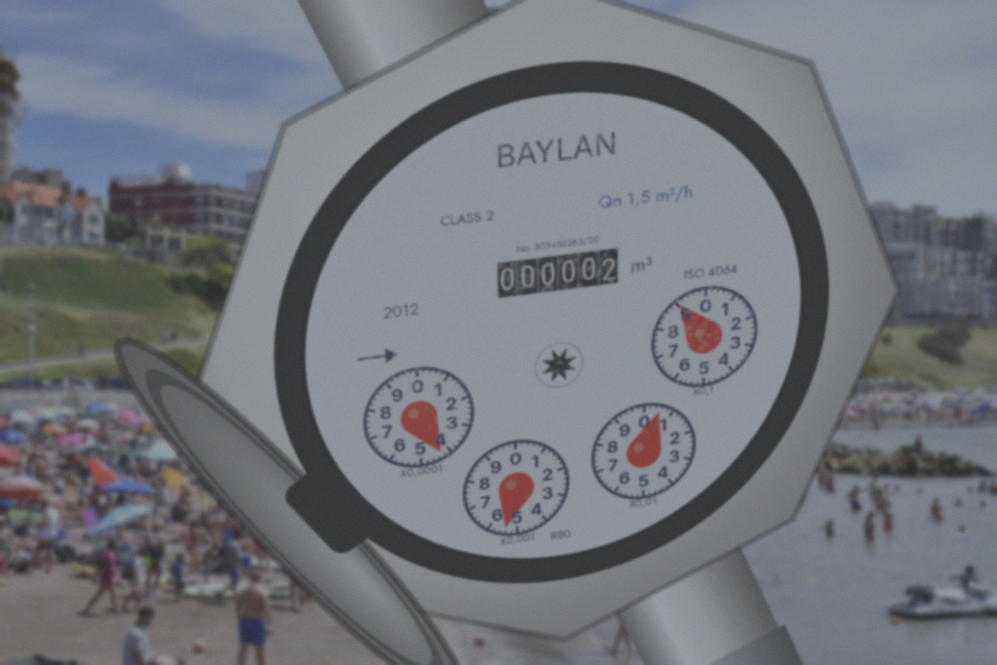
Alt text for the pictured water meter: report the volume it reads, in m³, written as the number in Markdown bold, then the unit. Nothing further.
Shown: **1.9054** m³
